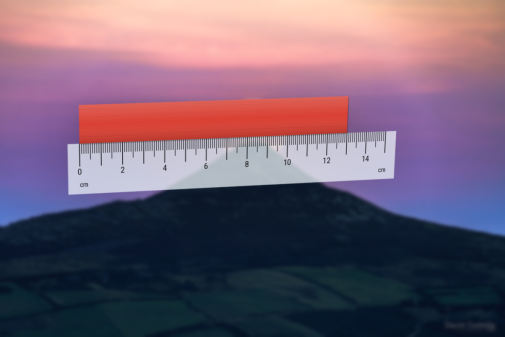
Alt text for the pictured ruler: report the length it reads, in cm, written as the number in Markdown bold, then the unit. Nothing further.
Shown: **13** cm
